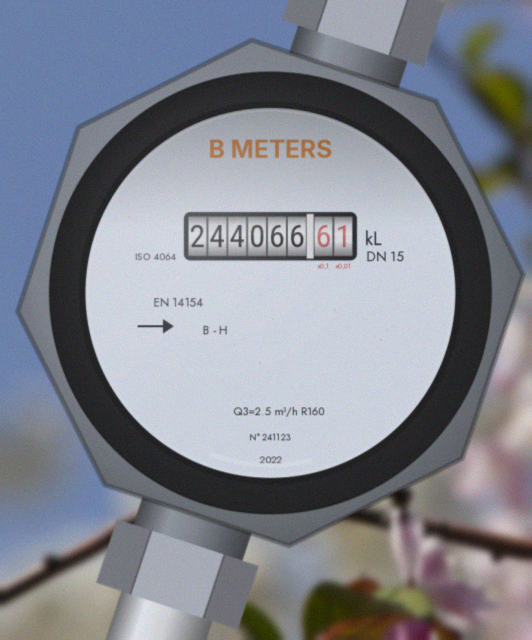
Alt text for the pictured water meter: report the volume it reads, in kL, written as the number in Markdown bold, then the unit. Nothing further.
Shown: **244066.61** kL
